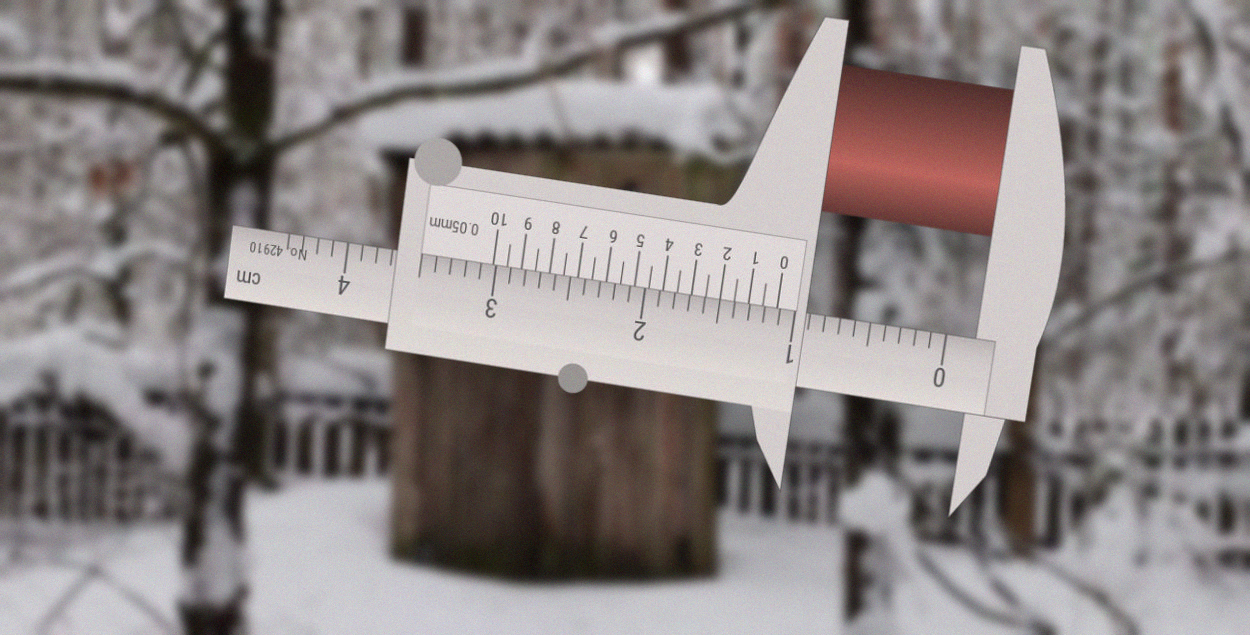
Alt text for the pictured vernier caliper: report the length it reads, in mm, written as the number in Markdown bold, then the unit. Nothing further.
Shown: **11.2** mm
